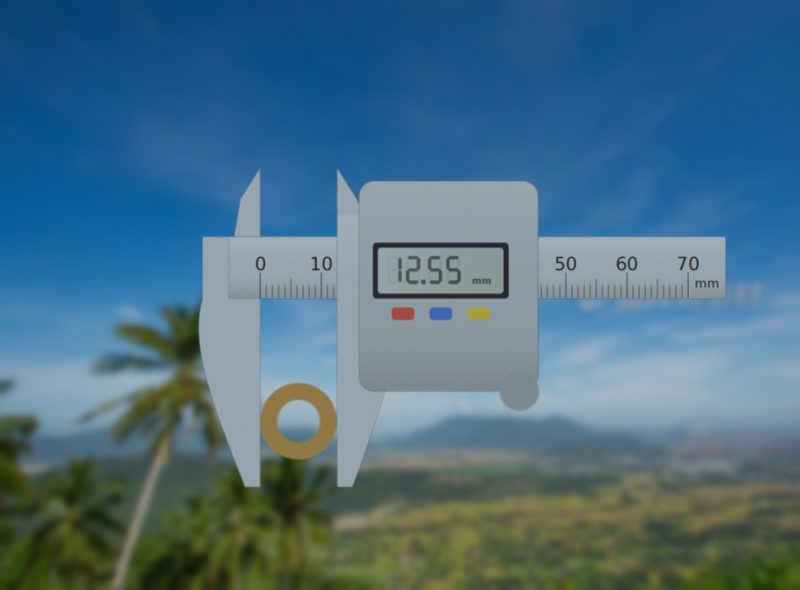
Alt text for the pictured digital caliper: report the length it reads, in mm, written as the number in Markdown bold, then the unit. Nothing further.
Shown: **12.55** mm
